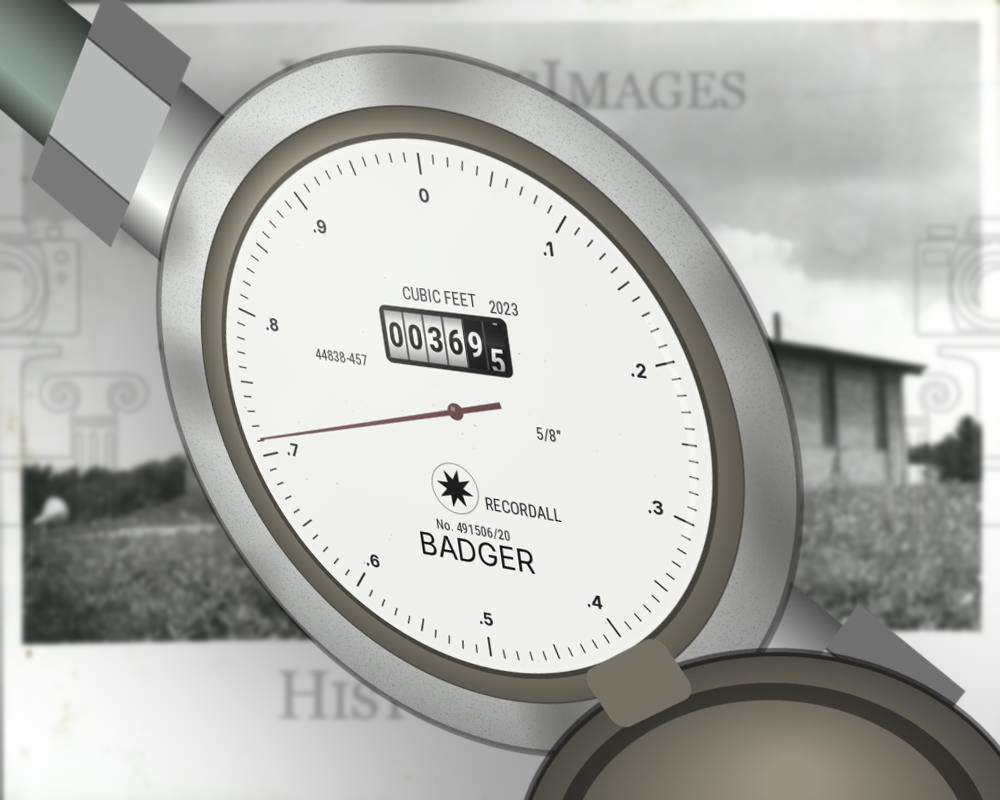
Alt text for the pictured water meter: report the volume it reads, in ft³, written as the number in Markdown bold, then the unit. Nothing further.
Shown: **3694.71** ft³
